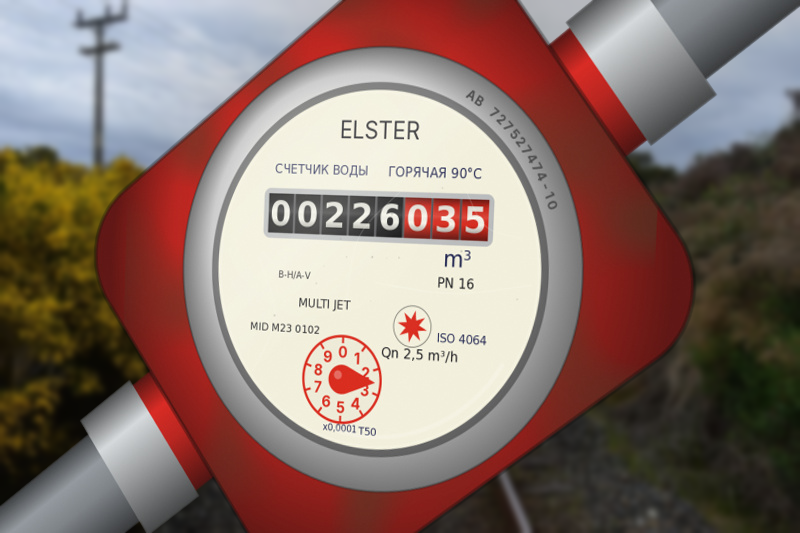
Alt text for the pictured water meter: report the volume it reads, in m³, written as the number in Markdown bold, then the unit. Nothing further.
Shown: **226.0352** m³
